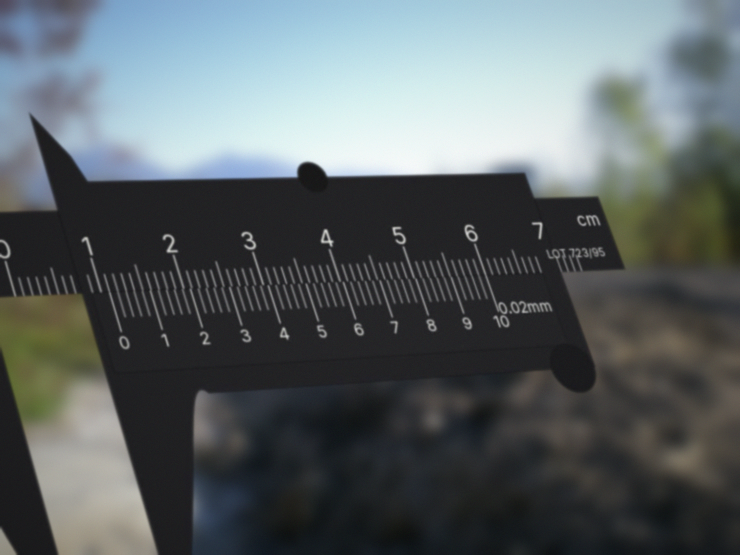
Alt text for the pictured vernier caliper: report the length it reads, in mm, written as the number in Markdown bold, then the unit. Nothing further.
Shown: **11.0** mm
